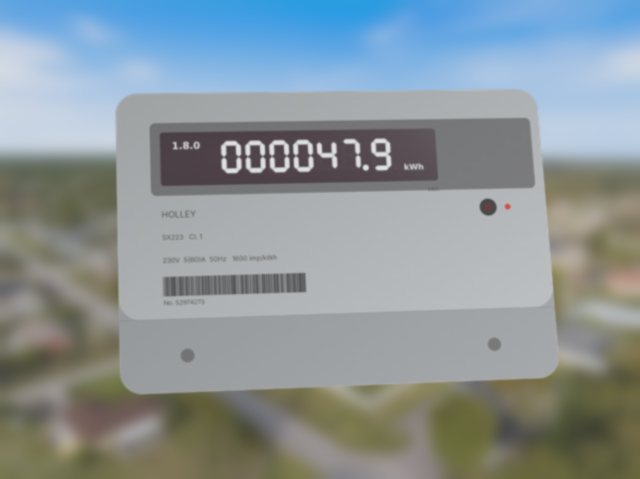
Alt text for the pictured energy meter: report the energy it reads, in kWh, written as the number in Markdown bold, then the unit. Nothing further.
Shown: **47.9** kWh
